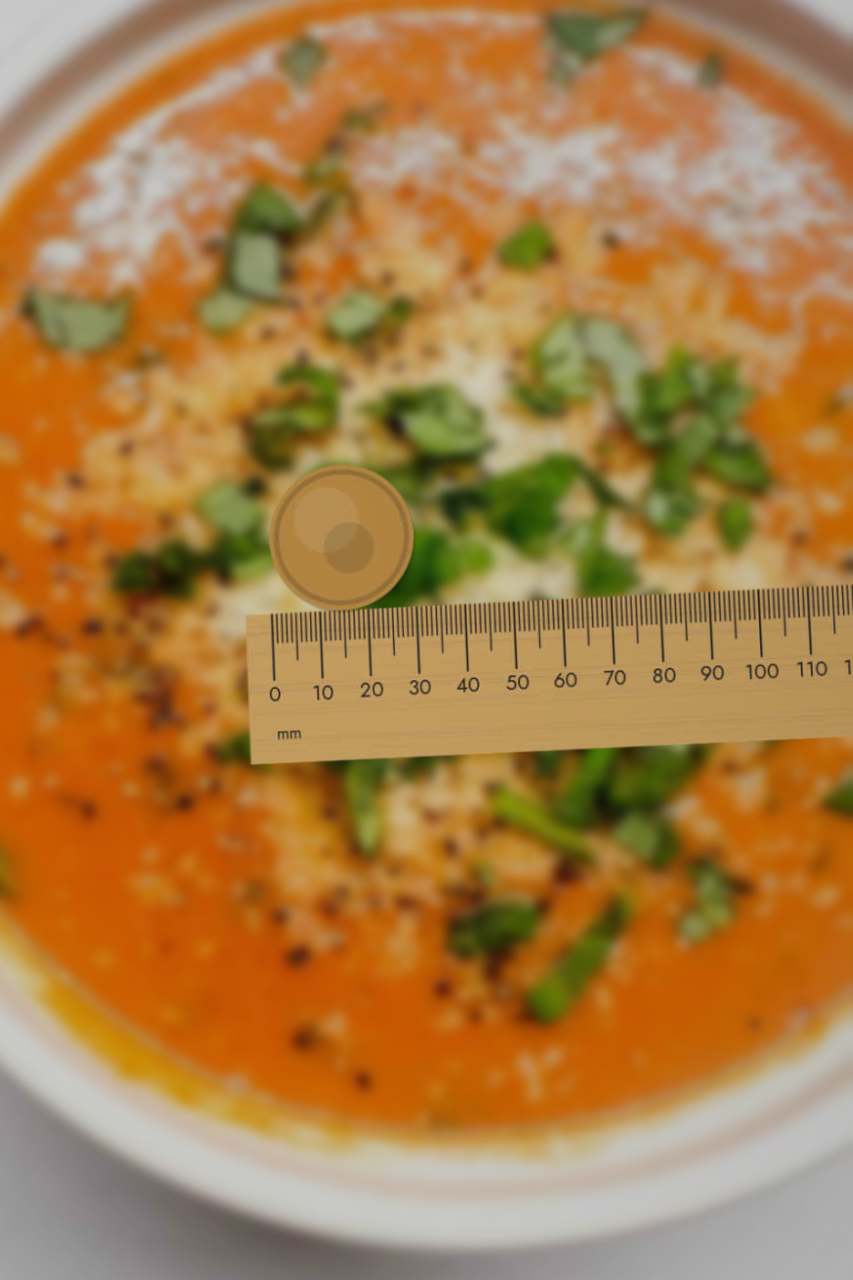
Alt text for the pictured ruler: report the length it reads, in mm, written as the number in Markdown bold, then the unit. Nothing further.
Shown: **30** mm
